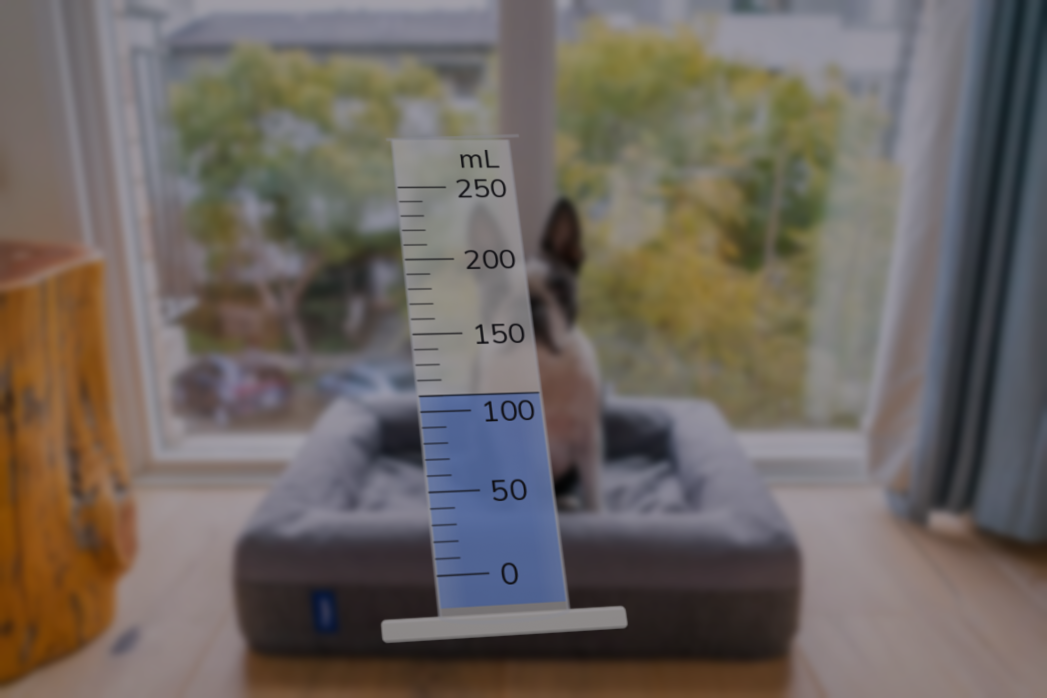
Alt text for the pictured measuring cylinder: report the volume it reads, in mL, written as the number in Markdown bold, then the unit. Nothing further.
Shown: **110** mL
